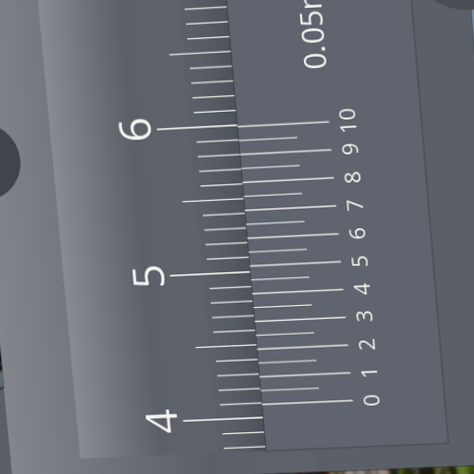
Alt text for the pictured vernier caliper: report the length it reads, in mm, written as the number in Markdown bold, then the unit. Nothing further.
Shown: **40.9** mm
